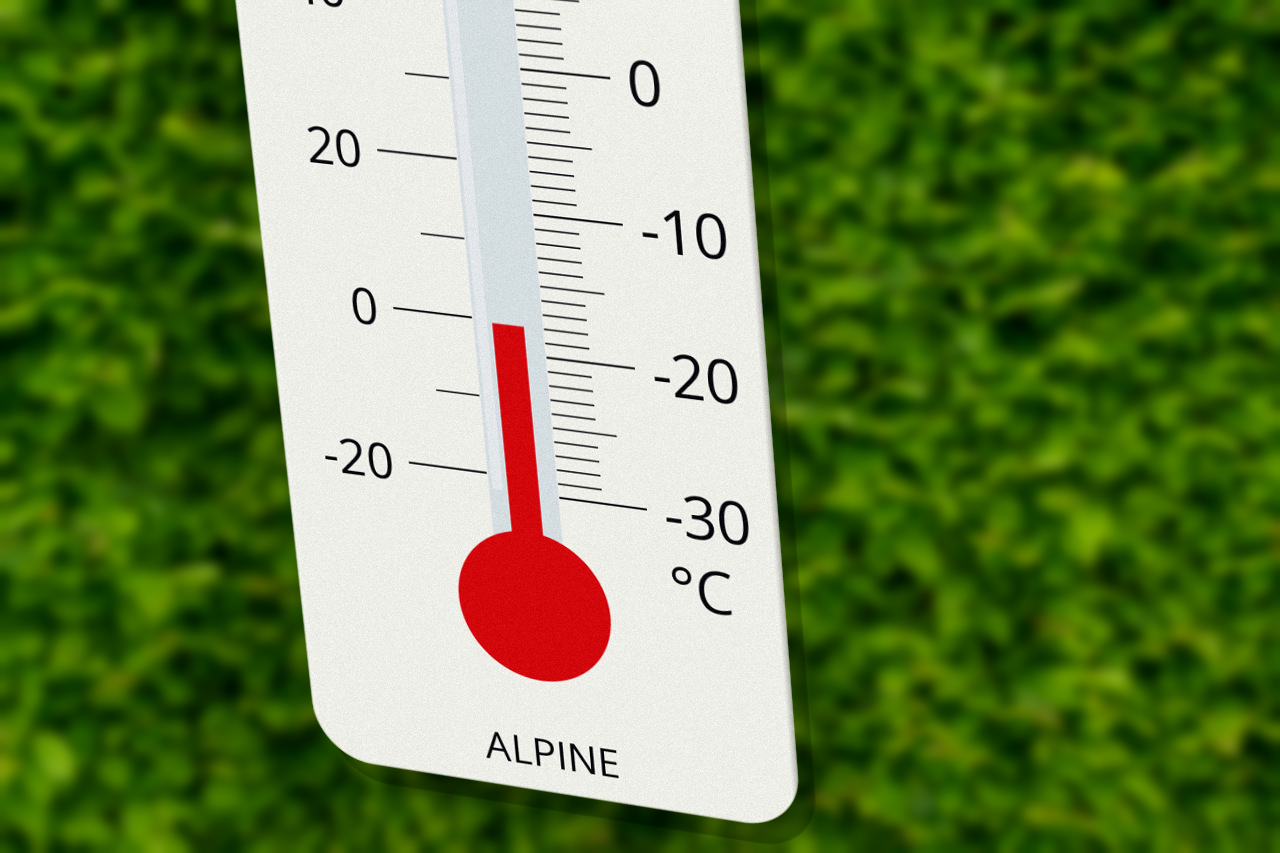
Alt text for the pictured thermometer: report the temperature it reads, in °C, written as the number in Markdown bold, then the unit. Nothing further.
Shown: **-18** °C
